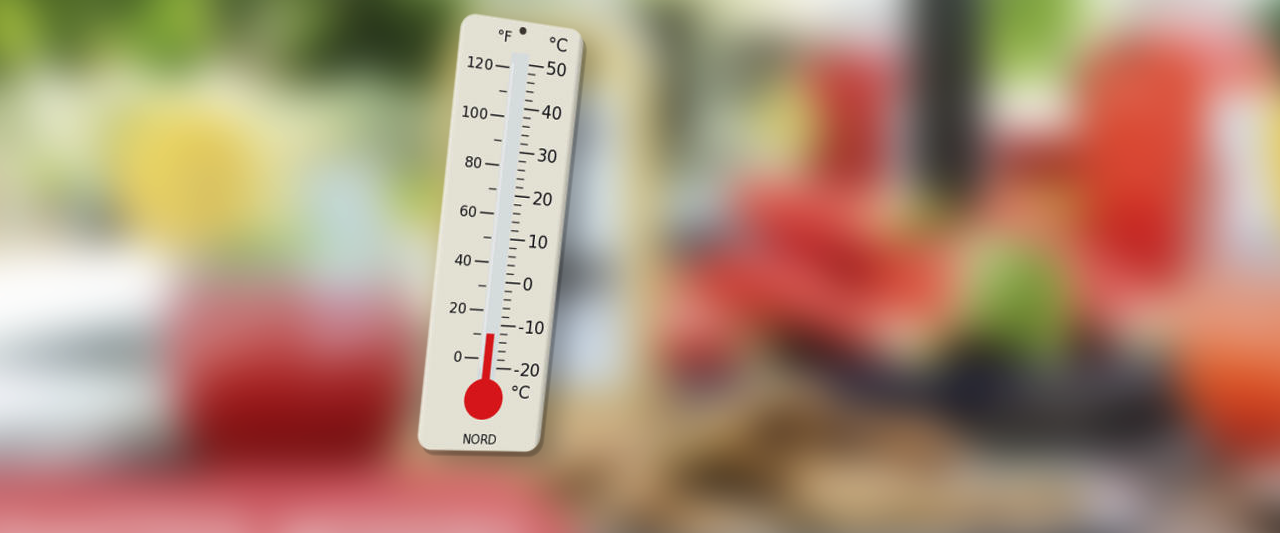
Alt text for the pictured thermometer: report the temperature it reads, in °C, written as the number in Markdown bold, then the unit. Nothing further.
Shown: **-12** °C
